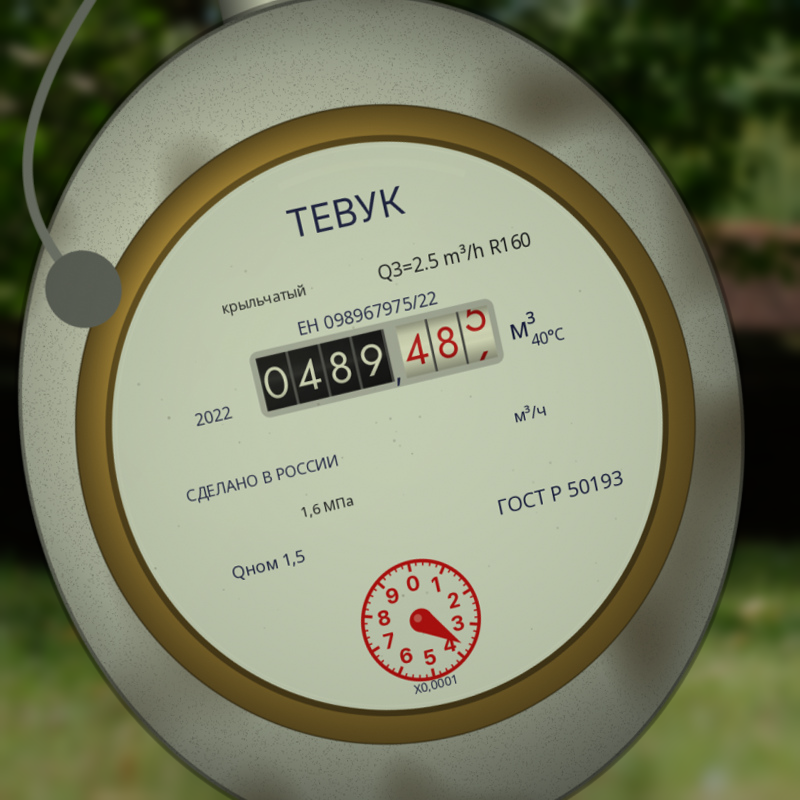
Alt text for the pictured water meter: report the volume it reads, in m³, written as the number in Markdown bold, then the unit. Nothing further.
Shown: **489.4853** m³
